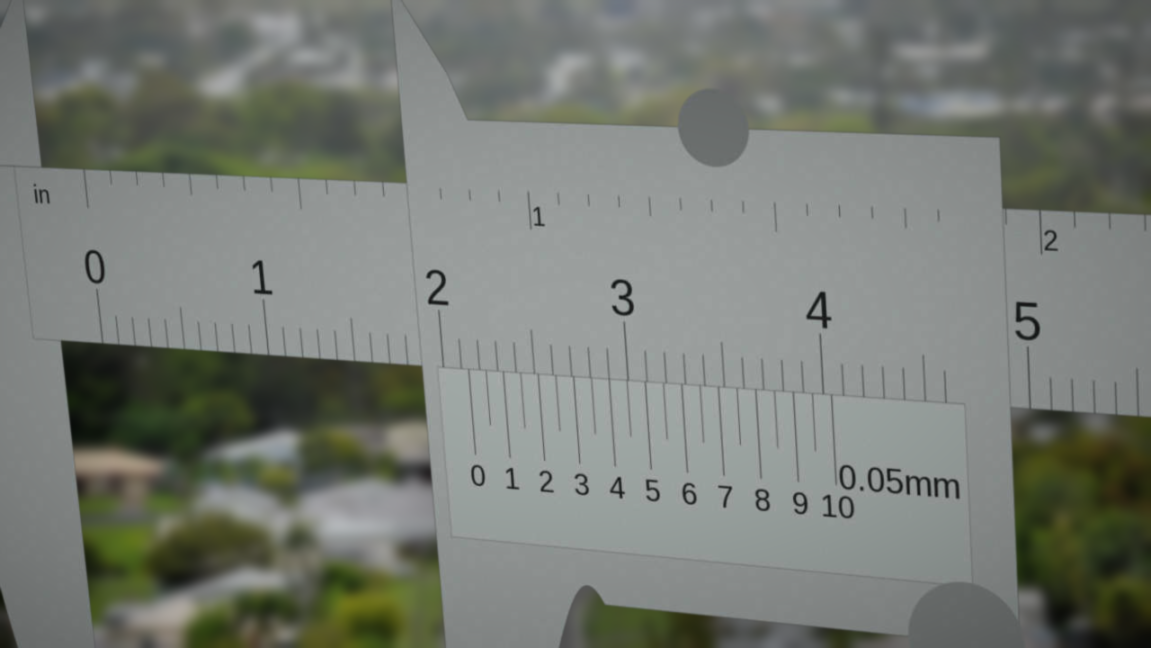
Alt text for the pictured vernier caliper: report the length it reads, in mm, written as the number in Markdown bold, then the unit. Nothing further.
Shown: **21.4** mm
